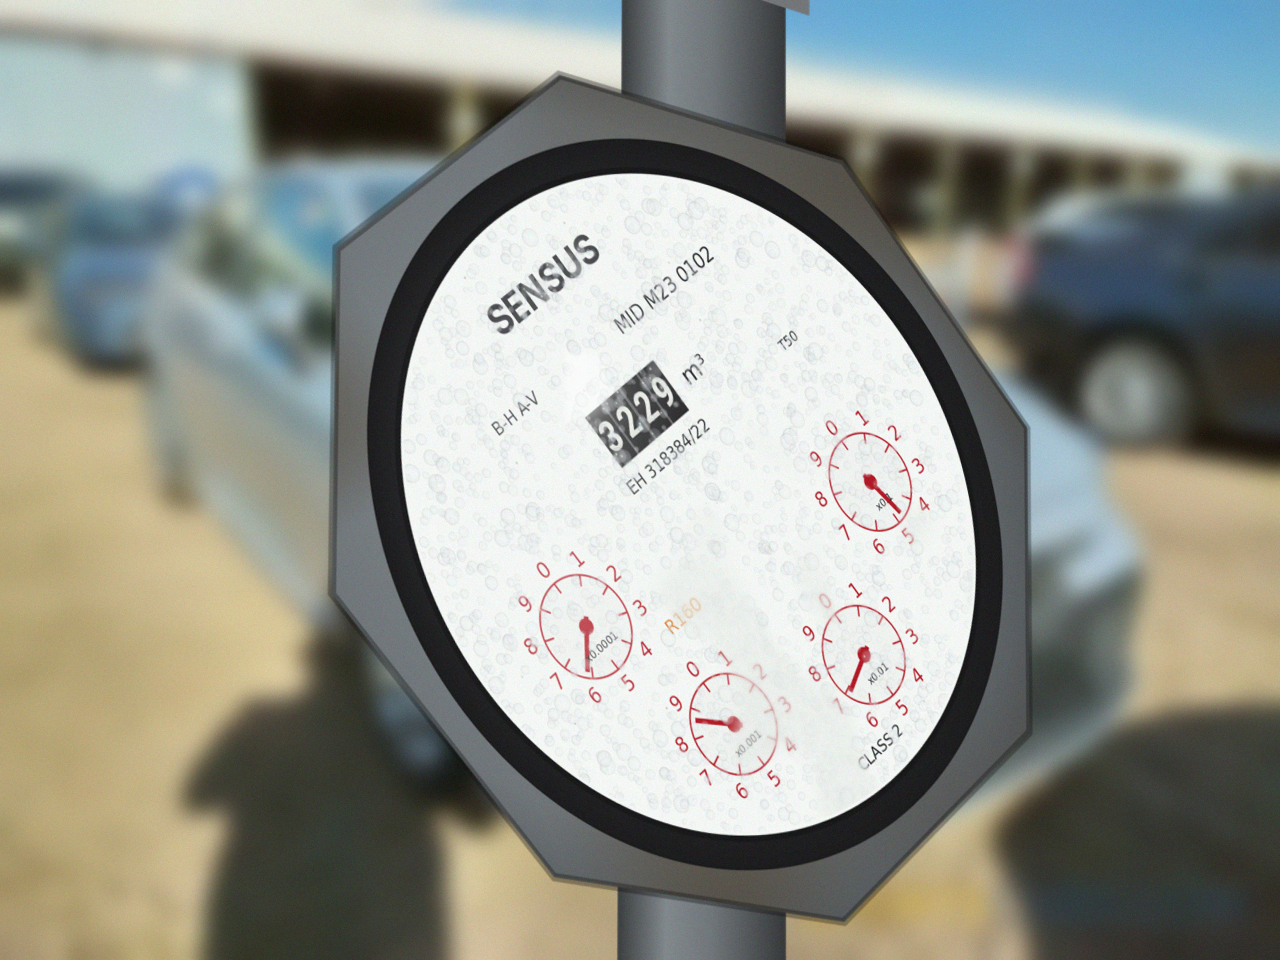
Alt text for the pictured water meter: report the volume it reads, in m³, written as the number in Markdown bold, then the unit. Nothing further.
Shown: **3229.4686** m³
